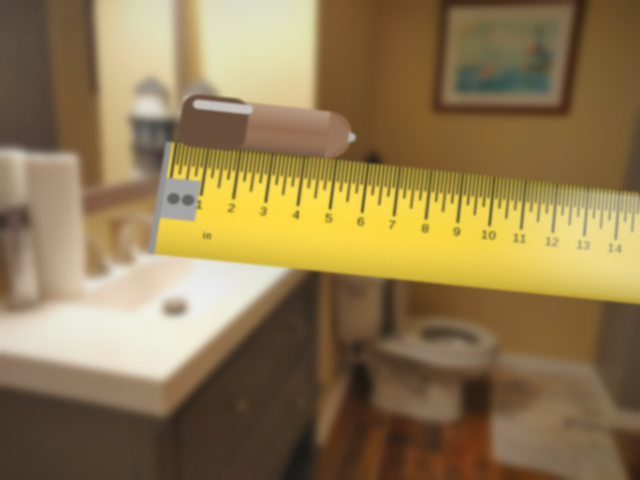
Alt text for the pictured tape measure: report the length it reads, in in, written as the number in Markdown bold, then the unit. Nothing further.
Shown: **5.5** in
